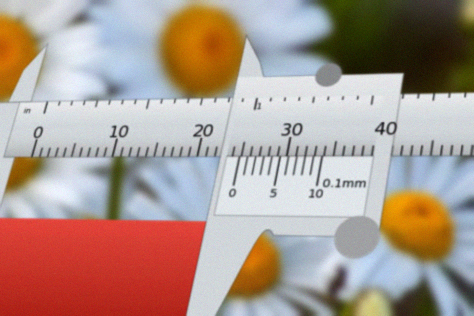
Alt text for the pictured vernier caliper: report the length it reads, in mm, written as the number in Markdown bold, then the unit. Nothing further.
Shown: **24.8** mm
